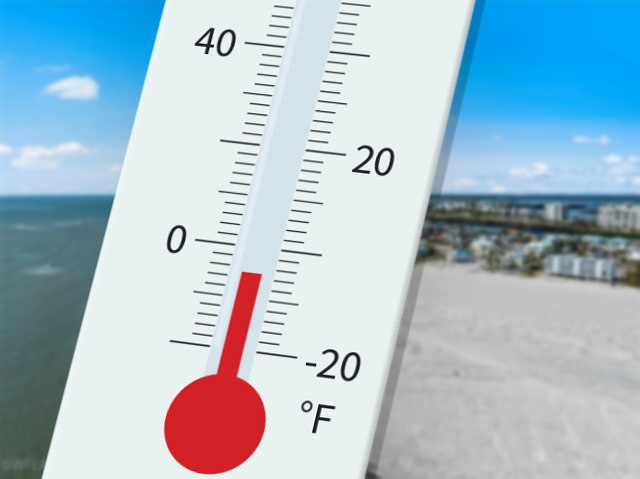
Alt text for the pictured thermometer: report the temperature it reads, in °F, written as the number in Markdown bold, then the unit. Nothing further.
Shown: **-5** °F
